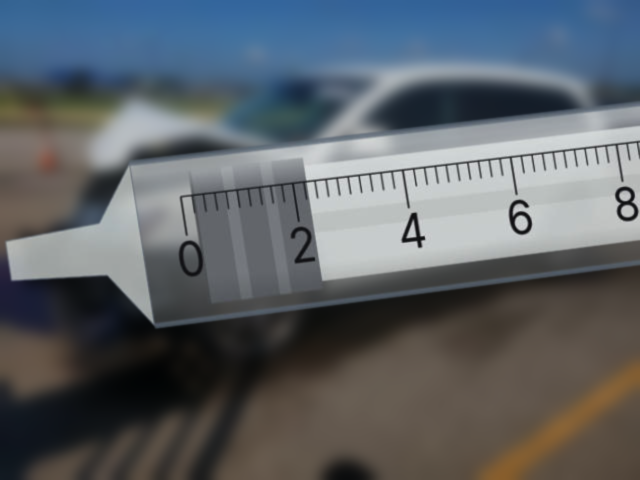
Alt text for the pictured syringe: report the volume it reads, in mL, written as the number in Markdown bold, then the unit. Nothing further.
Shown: **0.2** mL
